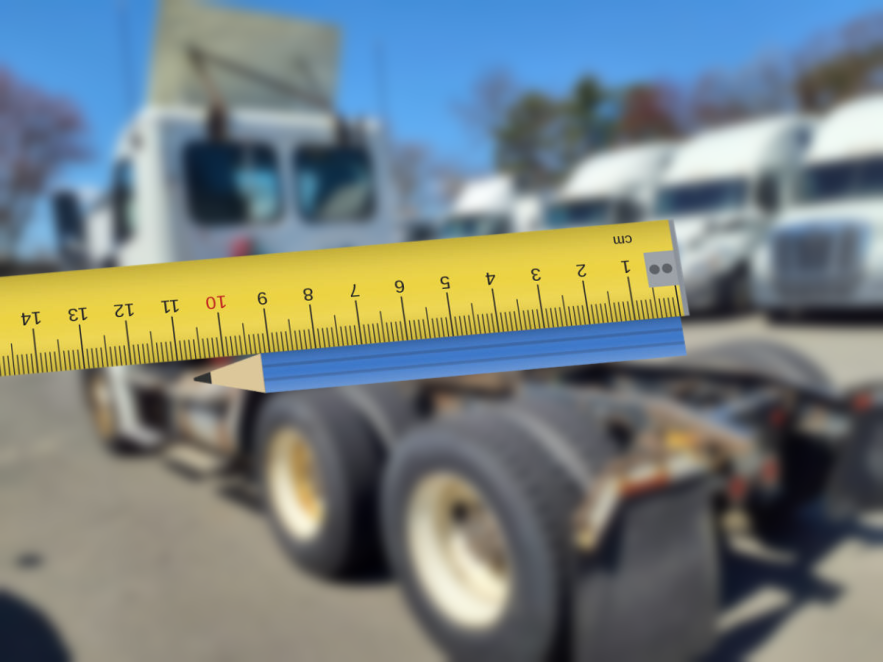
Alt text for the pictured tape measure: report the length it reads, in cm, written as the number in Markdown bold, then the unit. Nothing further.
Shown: **10.7** cm
